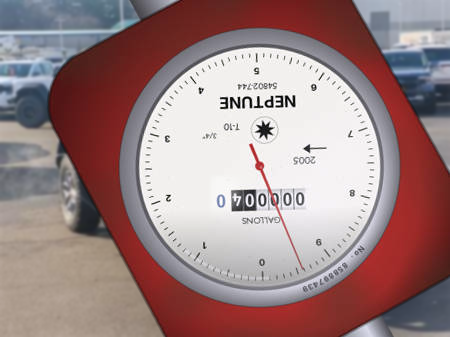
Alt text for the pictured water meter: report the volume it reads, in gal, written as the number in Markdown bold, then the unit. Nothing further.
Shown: **39.4** gal
